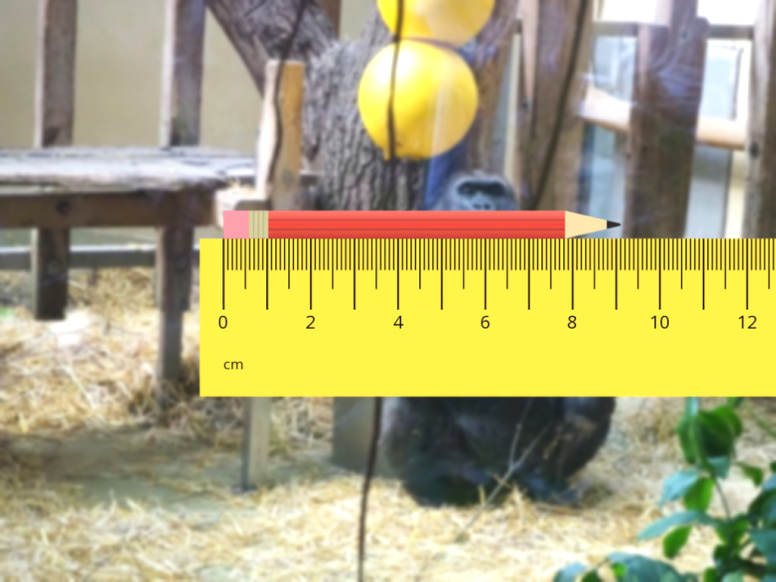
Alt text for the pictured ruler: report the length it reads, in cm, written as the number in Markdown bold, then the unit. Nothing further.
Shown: **9.1** cm
